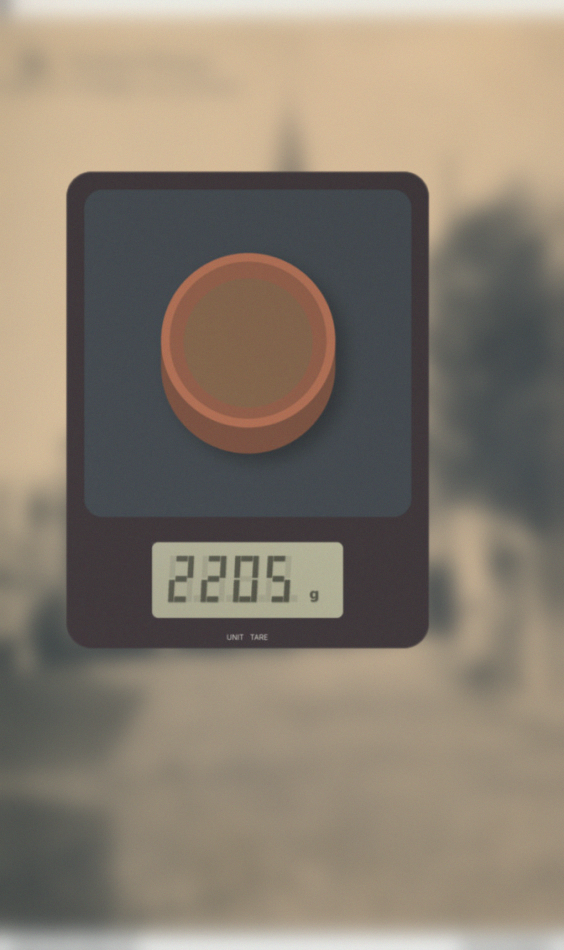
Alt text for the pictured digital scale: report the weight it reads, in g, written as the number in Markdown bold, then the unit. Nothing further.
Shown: **2205** g
